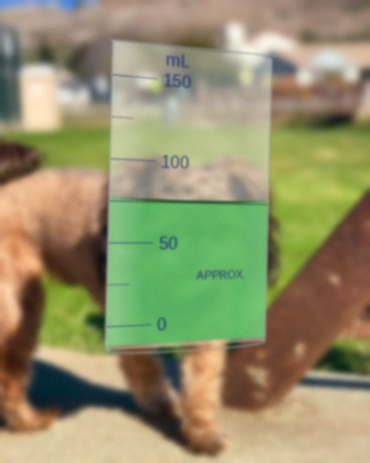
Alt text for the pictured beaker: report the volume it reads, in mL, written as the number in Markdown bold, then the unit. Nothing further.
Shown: **75** mL
